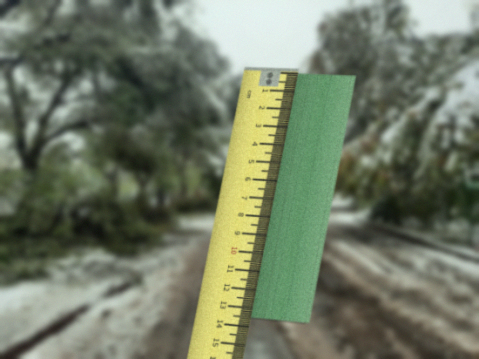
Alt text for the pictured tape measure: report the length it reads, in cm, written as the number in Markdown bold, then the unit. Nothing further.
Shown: **13.5** cm
